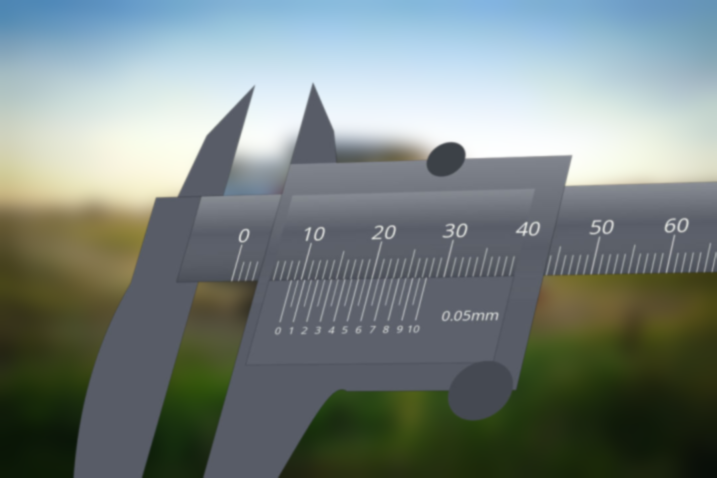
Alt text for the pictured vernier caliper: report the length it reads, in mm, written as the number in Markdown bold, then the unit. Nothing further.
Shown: **8.6** mm
